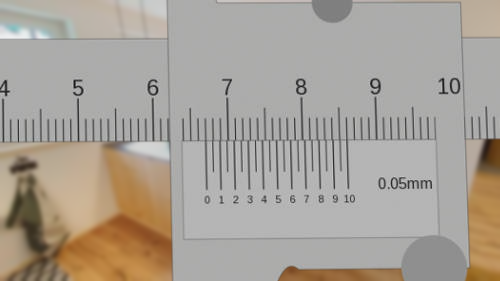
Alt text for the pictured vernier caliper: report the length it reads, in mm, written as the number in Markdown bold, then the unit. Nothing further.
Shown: **67.0** mm
